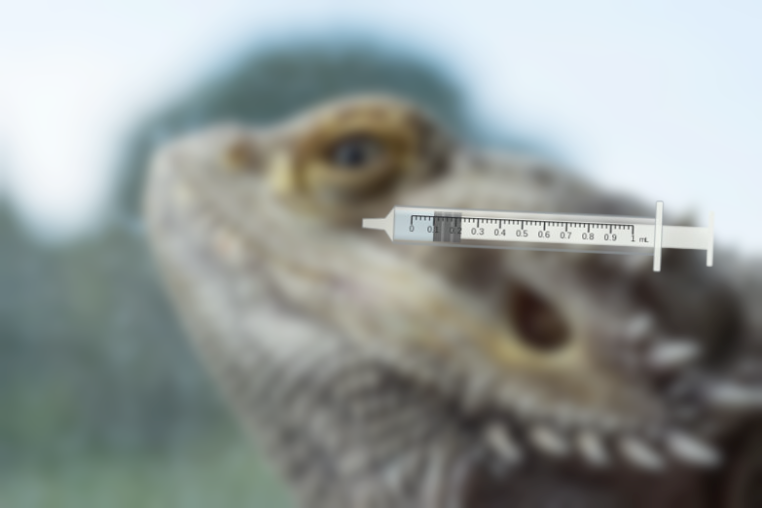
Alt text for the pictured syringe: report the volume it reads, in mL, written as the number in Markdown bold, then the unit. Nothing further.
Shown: **0.1** mL
